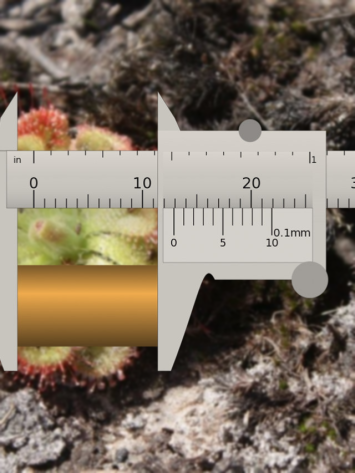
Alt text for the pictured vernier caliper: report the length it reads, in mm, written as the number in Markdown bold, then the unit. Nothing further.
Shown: **12.9** mm
